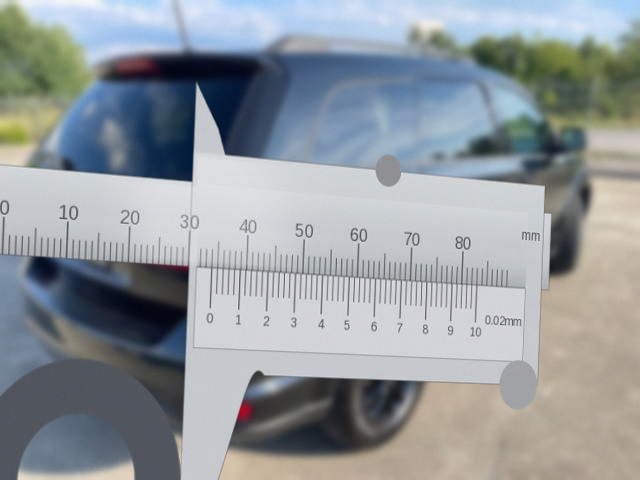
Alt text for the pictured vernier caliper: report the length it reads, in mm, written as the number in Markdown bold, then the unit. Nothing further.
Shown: **34.0** mm
